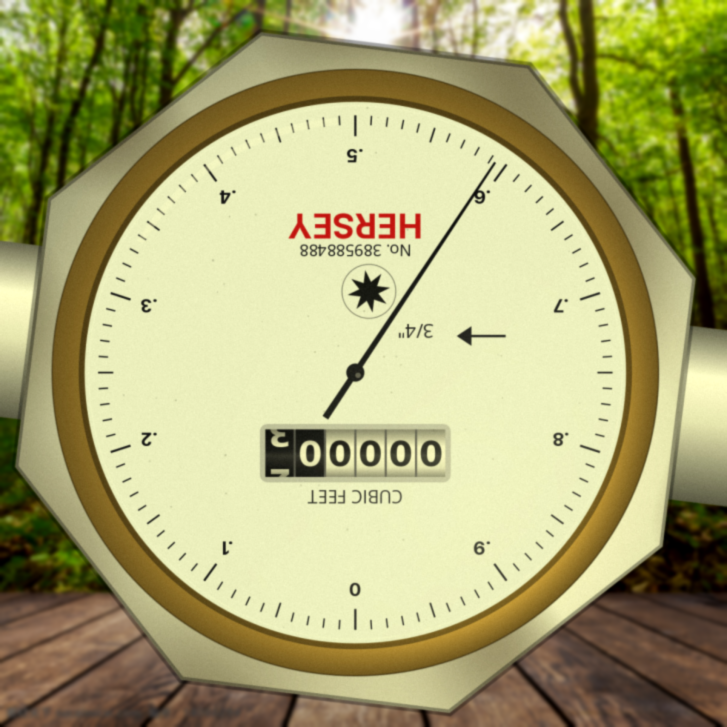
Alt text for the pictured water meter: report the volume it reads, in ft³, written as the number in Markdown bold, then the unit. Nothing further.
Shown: **2.59** ft³
